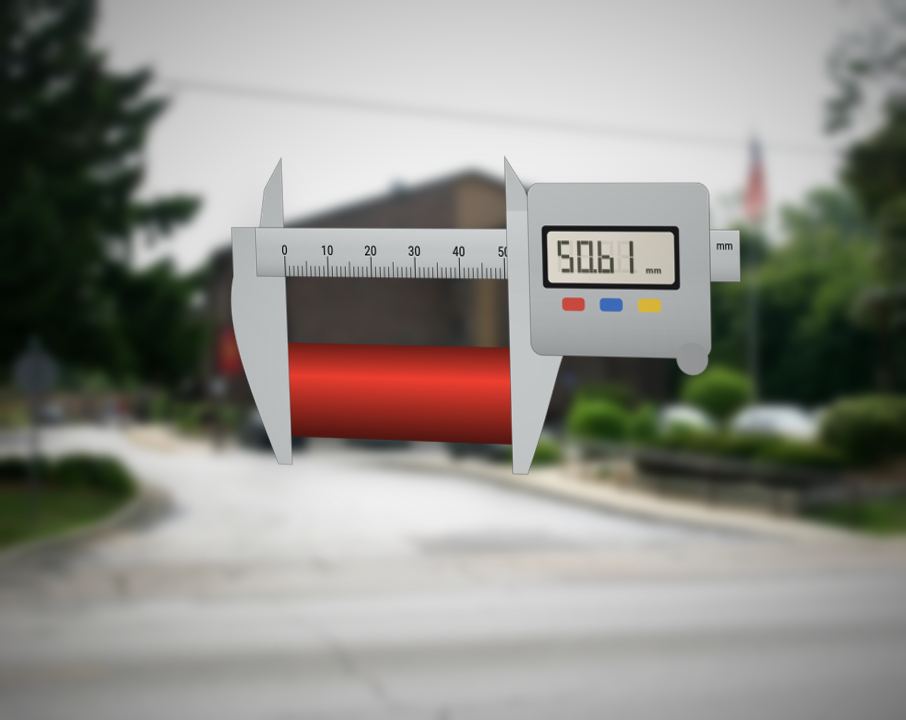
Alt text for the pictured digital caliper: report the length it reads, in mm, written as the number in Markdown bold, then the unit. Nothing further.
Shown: **50.61** mm
